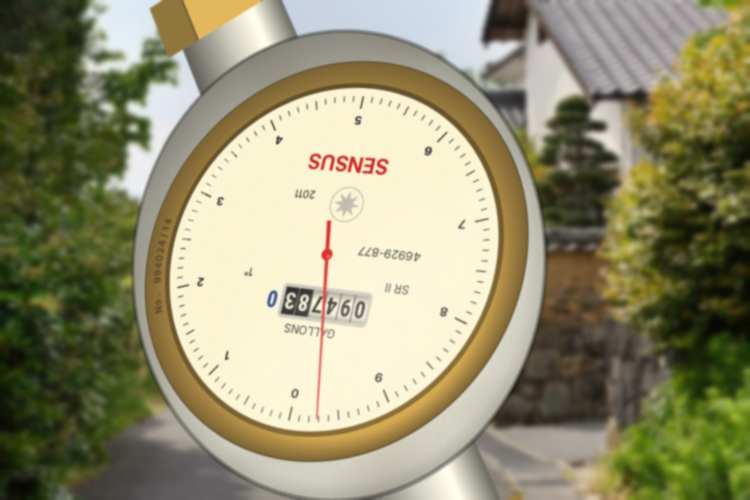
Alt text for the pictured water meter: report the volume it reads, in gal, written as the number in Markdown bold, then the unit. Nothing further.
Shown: **947829.7** gal
